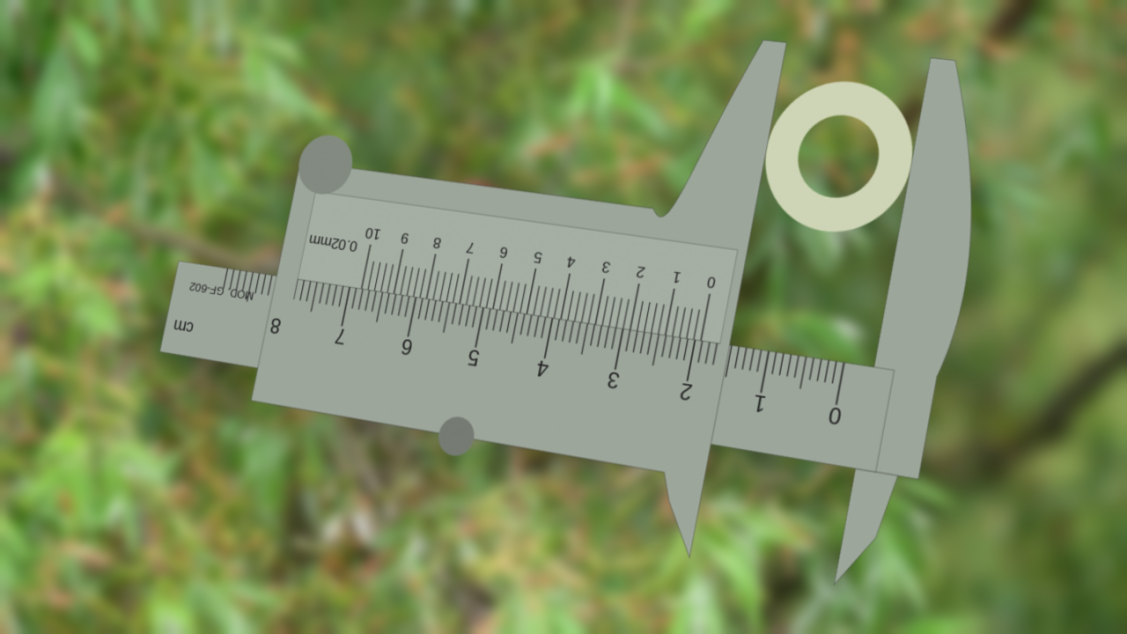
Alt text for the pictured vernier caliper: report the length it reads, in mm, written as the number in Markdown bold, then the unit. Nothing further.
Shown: **19.2** mm
